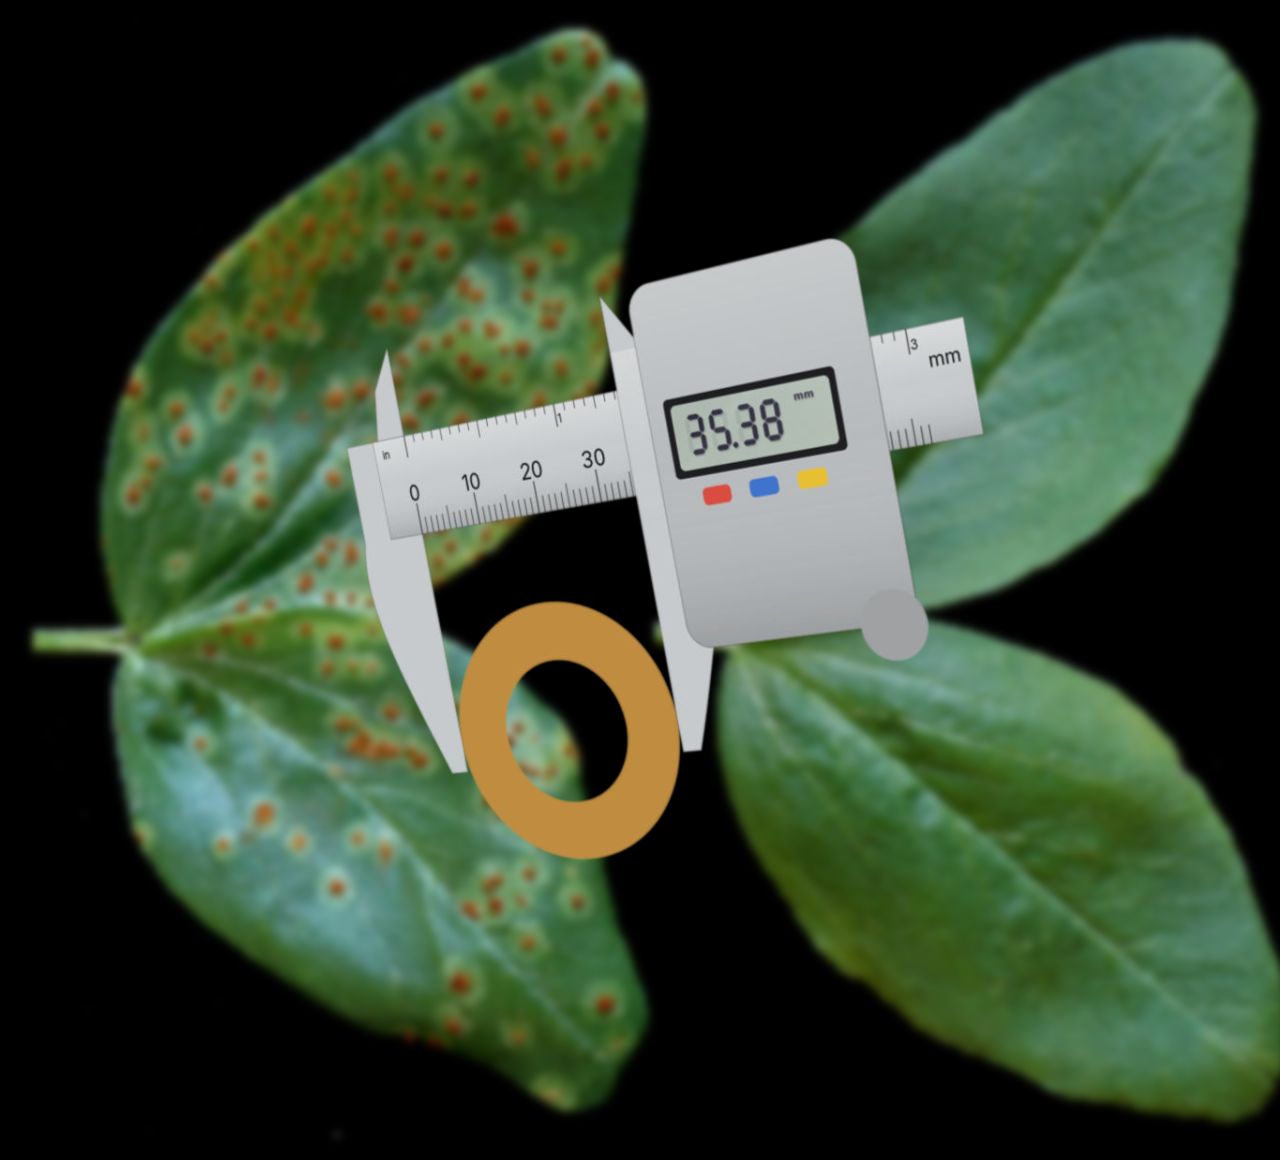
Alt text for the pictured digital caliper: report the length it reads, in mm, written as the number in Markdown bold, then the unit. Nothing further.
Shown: **35.38** mm
